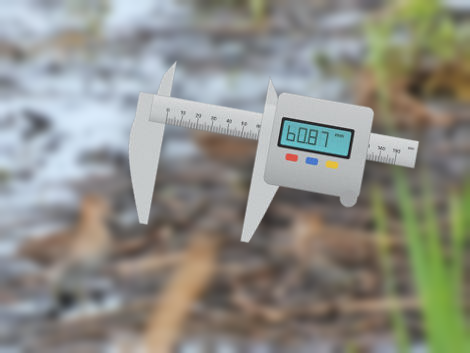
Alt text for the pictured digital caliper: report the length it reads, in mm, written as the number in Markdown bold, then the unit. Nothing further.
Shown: **60.87** mm
